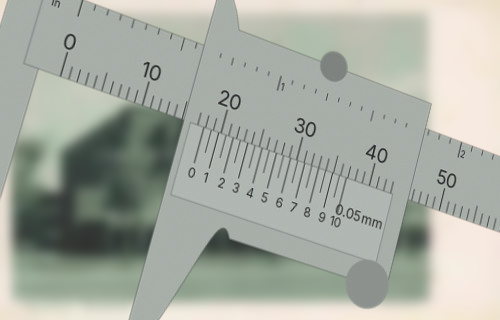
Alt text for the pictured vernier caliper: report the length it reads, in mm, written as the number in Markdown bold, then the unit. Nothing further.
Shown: **17.8** mm
